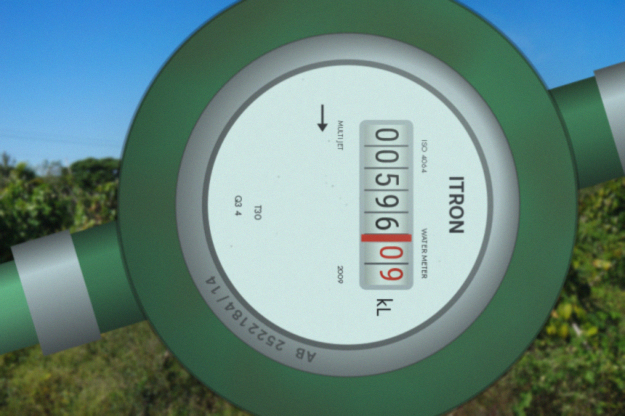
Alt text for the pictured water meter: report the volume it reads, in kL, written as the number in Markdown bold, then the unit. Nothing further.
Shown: **596.09** kL
